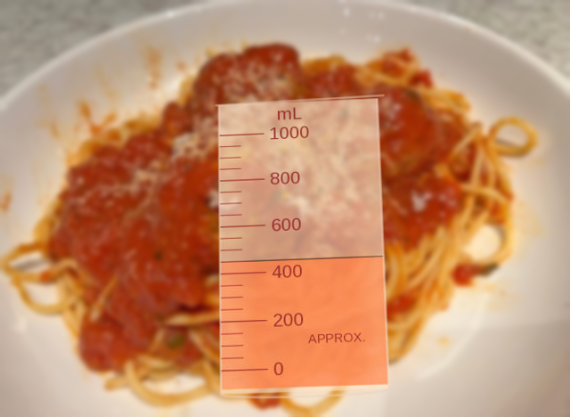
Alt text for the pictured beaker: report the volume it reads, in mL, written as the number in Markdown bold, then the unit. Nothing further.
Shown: **450** mL
